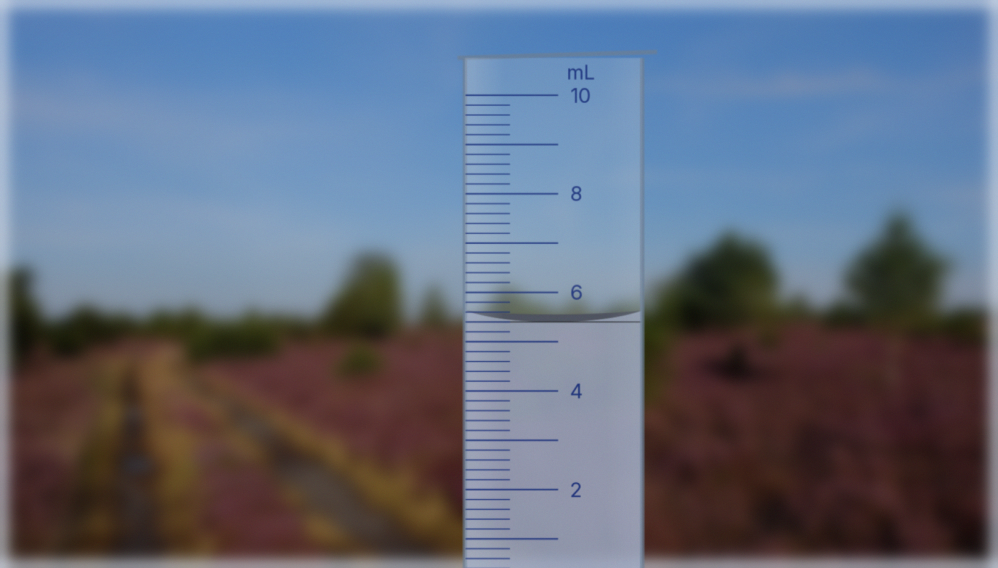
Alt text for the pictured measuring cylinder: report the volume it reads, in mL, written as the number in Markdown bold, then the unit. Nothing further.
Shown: **5.4** mL
